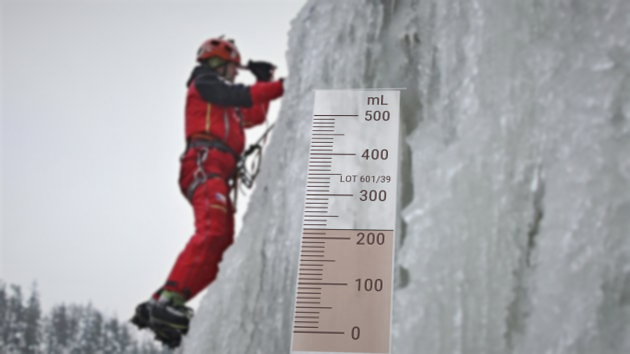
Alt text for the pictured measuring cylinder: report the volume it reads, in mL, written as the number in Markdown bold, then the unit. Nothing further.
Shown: **220** mL
